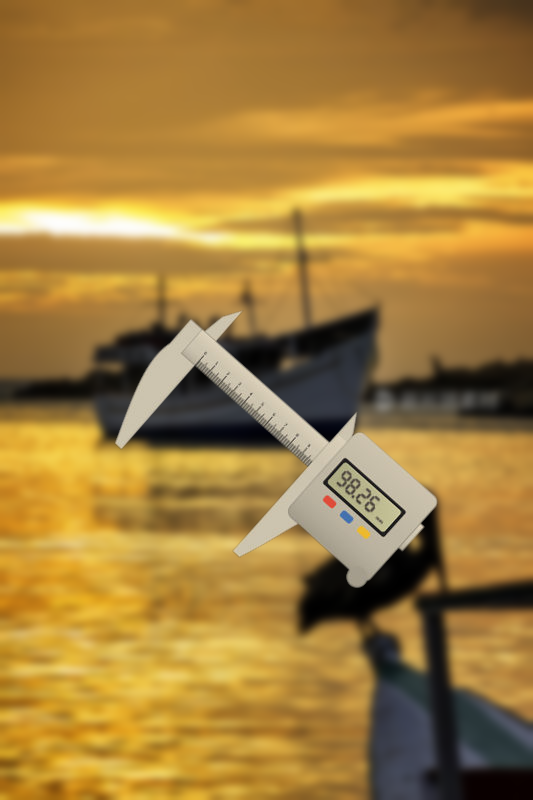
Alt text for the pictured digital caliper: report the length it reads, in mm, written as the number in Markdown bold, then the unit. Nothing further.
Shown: **98.26** mm
